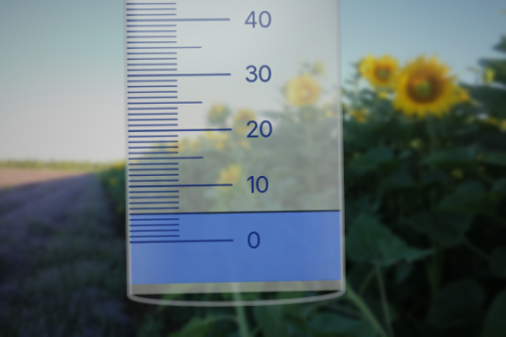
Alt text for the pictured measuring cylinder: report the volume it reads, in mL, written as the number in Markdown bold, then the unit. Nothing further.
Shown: **5** mL
